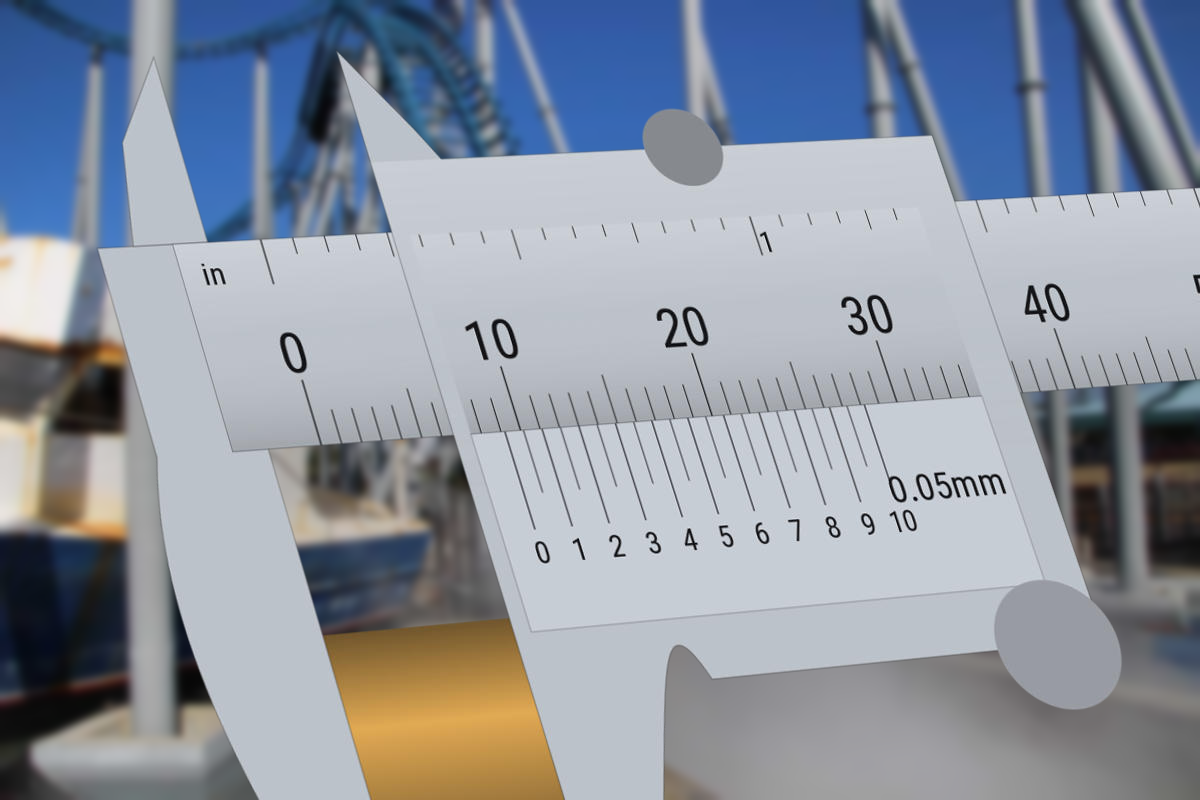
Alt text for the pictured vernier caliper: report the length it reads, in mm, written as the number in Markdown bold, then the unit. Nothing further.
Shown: **9.2** mm
